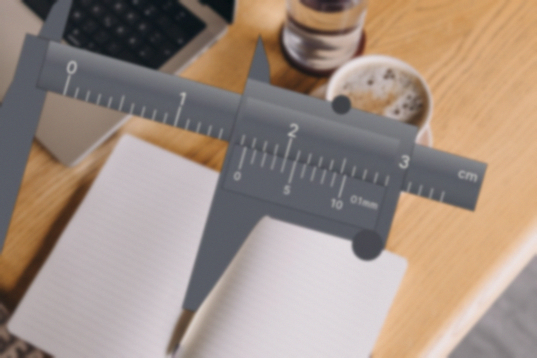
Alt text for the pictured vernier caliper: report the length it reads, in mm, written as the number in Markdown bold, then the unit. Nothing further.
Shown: **16.4** mm
